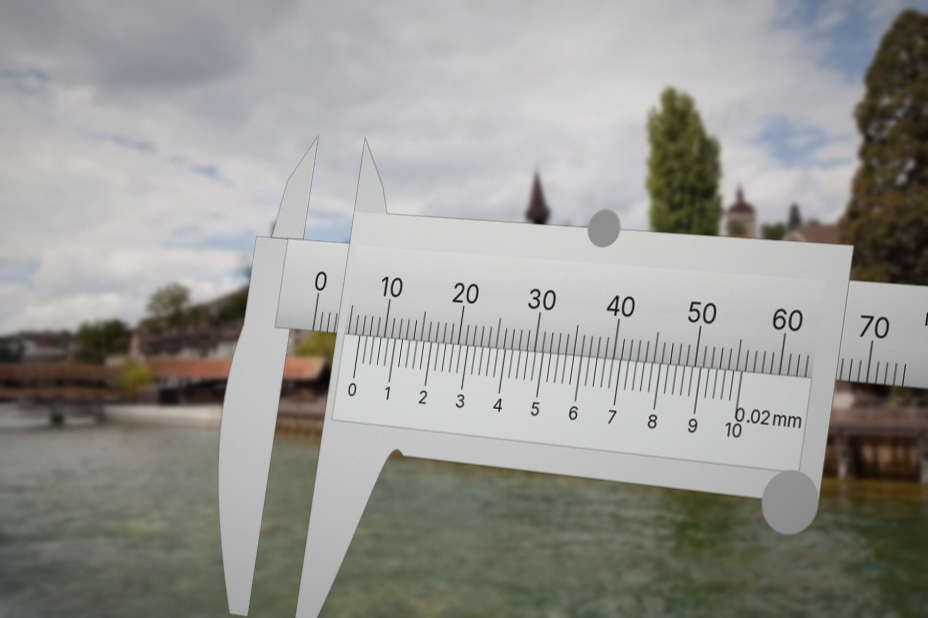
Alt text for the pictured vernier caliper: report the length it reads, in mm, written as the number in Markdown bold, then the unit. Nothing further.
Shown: **6.6** mm
